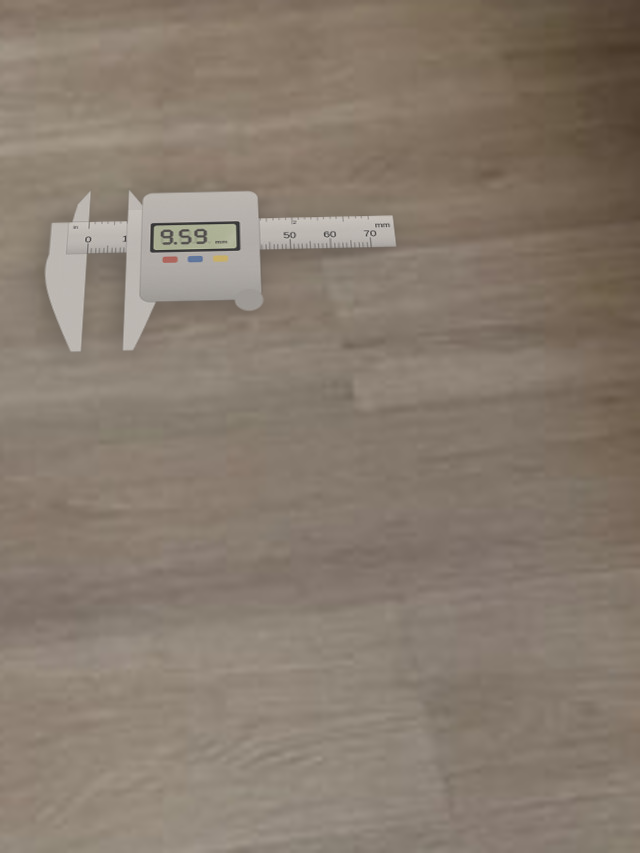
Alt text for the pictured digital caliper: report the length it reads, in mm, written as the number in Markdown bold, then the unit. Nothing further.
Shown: **9.59** mm
